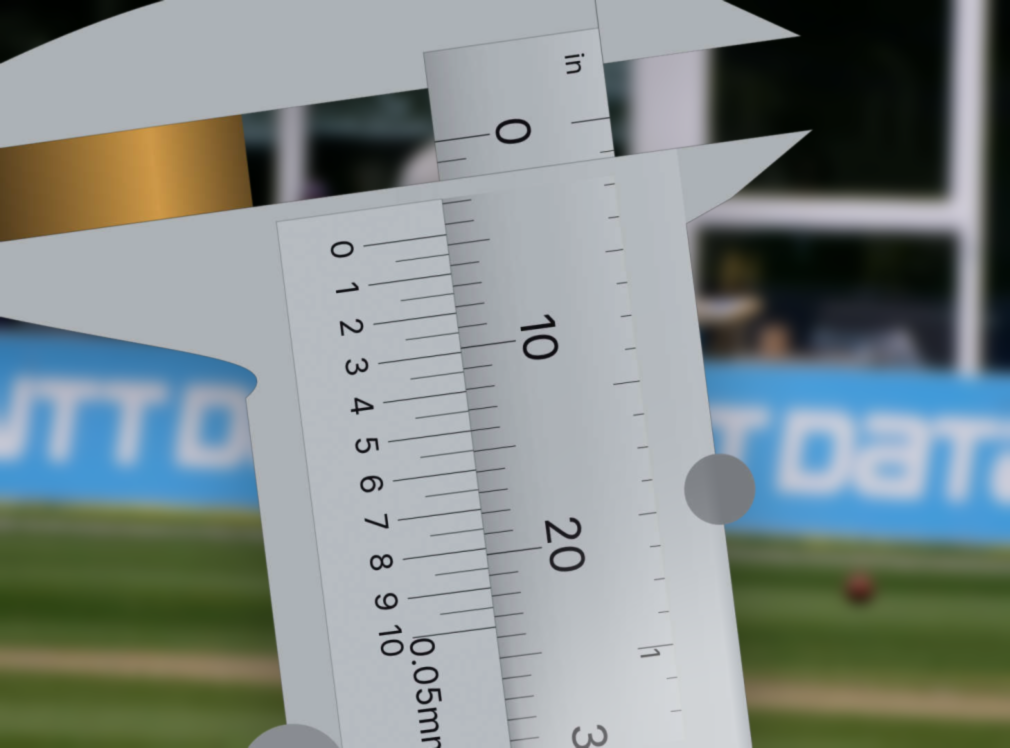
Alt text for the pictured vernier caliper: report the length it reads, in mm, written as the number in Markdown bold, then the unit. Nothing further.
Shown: **4.5** mm
